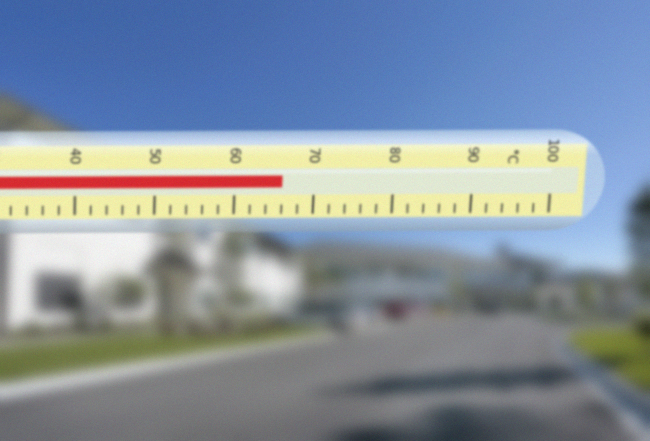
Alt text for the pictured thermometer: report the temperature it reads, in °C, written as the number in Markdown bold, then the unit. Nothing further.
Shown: **66** °C
